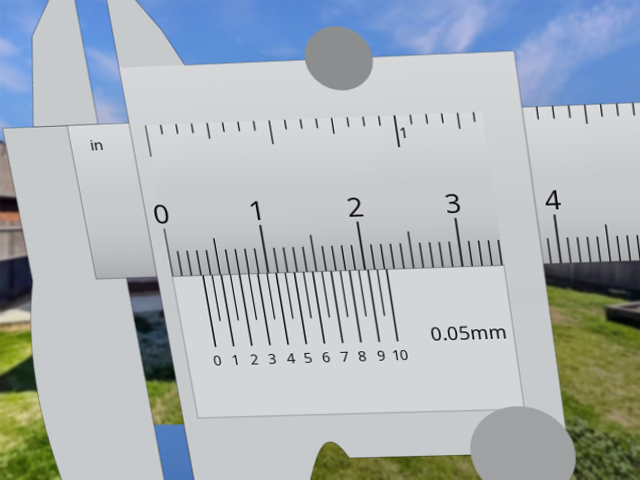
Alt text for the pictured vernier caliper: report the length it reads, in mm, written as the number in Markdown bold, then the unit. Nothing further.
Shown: **3.2** mm
